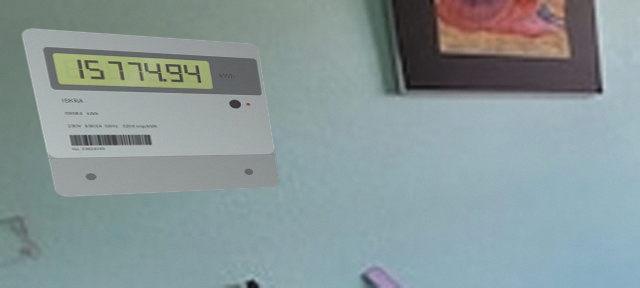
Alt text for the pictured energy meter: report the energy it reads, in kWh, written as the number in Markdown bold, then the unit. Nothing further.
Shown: **15774.94** kWh
